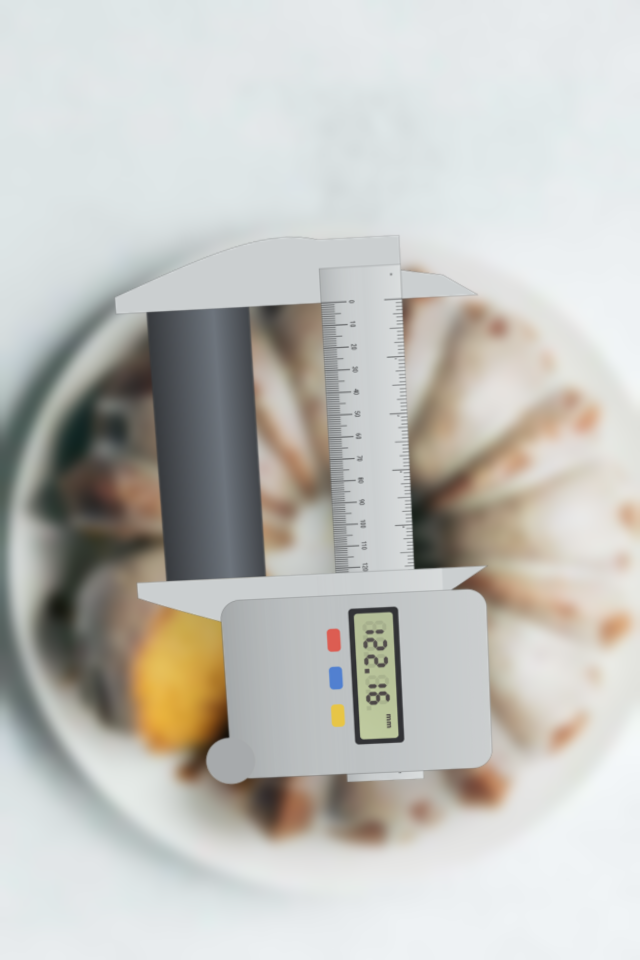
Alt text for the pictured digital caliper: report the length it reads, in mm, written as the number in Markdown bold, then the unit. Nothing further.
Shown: **122.16** mm
